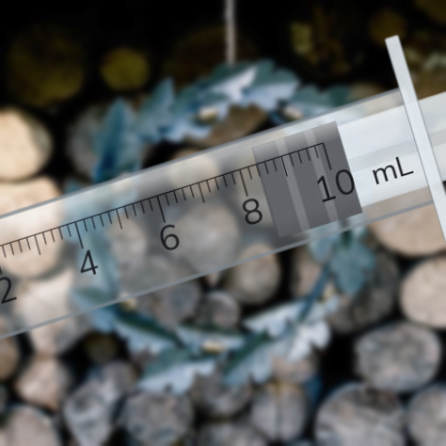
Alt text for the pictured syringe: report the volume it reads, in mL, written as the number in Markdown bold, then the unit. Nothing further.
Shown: **8.4** mL
